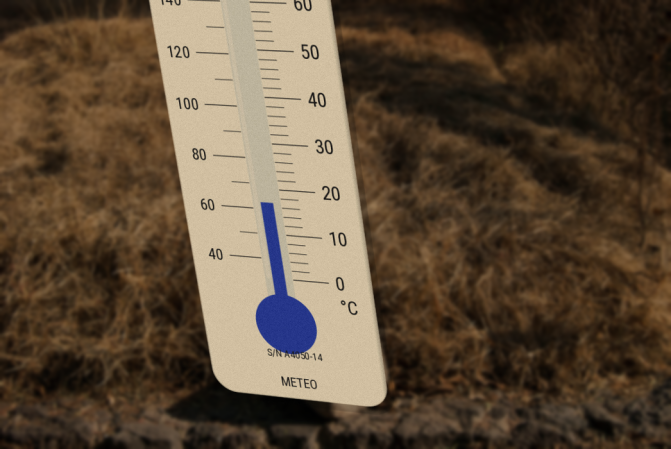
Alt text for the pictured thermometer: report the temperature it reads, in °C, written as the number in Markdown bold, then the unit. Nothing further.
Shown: **17** °C
